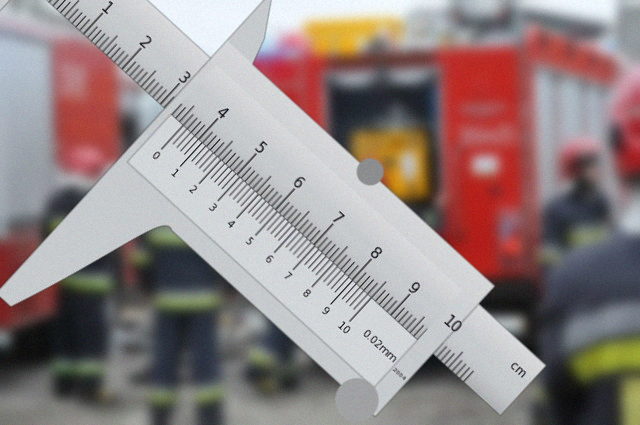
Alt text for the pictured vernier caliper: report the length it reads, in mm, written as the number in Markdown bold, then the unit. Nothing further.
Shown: **36.0** mm
